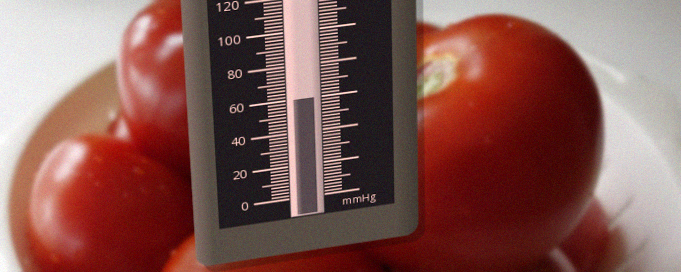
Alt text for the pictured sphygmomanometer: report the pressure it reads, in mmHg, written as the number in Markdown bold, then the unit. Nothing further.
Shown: **60** mmHg
